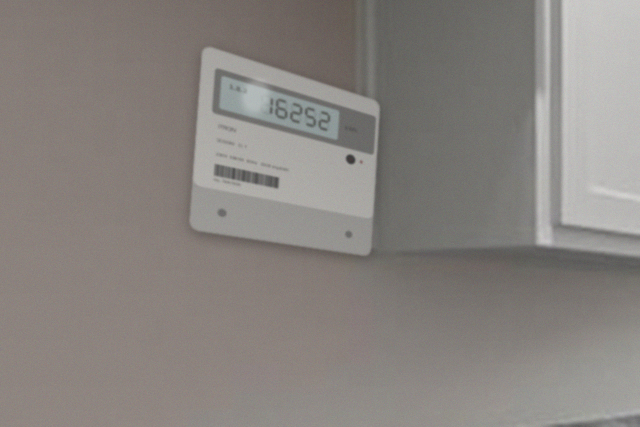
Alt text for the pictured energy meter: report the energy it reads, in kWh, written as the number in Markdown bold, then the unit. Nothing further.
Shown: **16252** kWh
